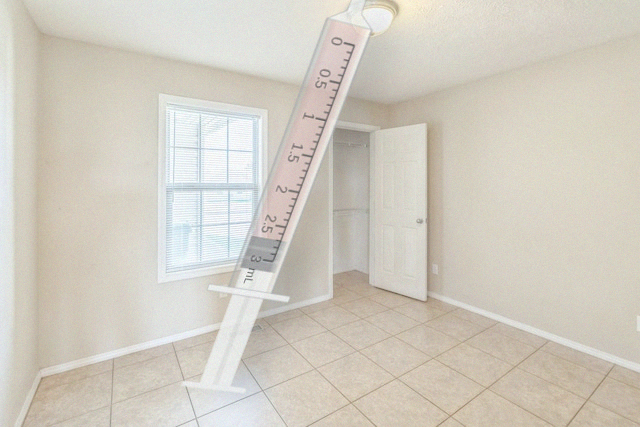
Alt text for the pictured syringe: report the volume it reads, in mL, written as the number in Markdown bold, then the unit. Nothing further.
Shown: **2.7** mL
